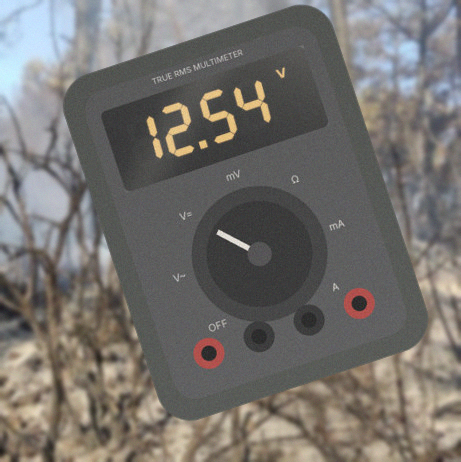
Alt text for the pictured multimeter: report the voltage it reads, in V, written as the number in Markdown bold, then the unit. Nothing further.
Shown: **12.54** V
